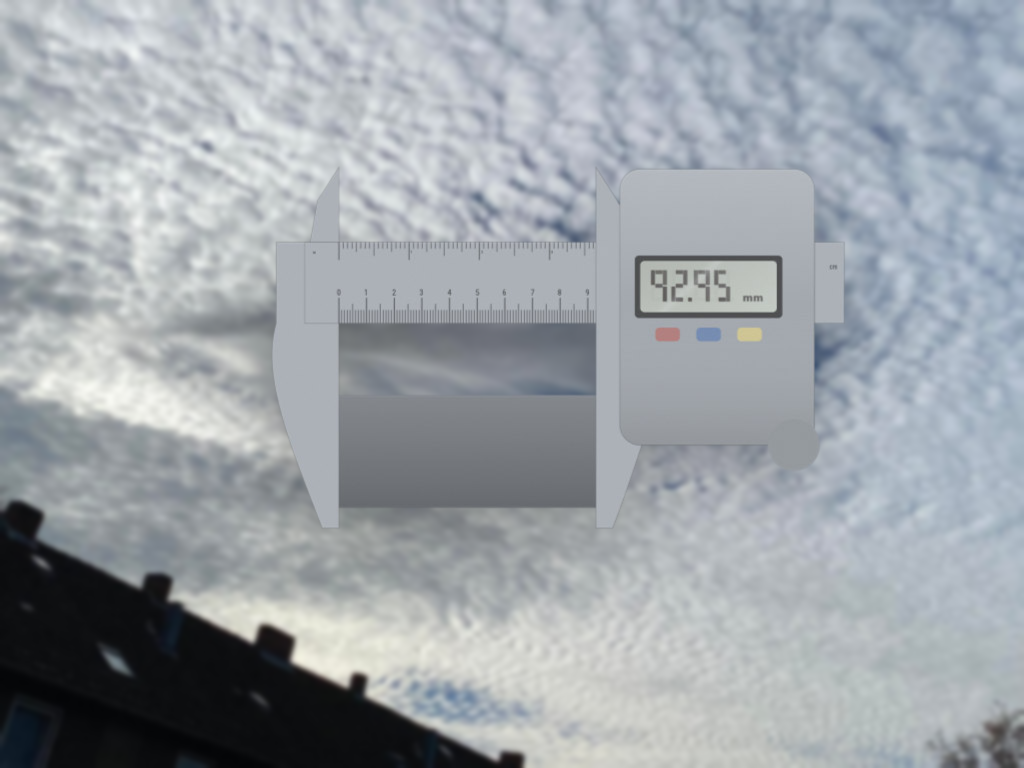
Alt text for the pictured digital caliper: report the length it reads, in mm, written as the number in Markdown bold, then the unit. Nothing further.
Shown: **92.95** mm
